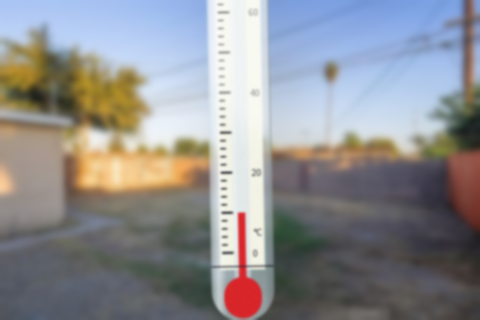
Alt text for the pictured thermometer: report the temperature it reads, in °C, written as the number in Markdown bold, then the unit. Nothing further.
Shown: **10** °C
